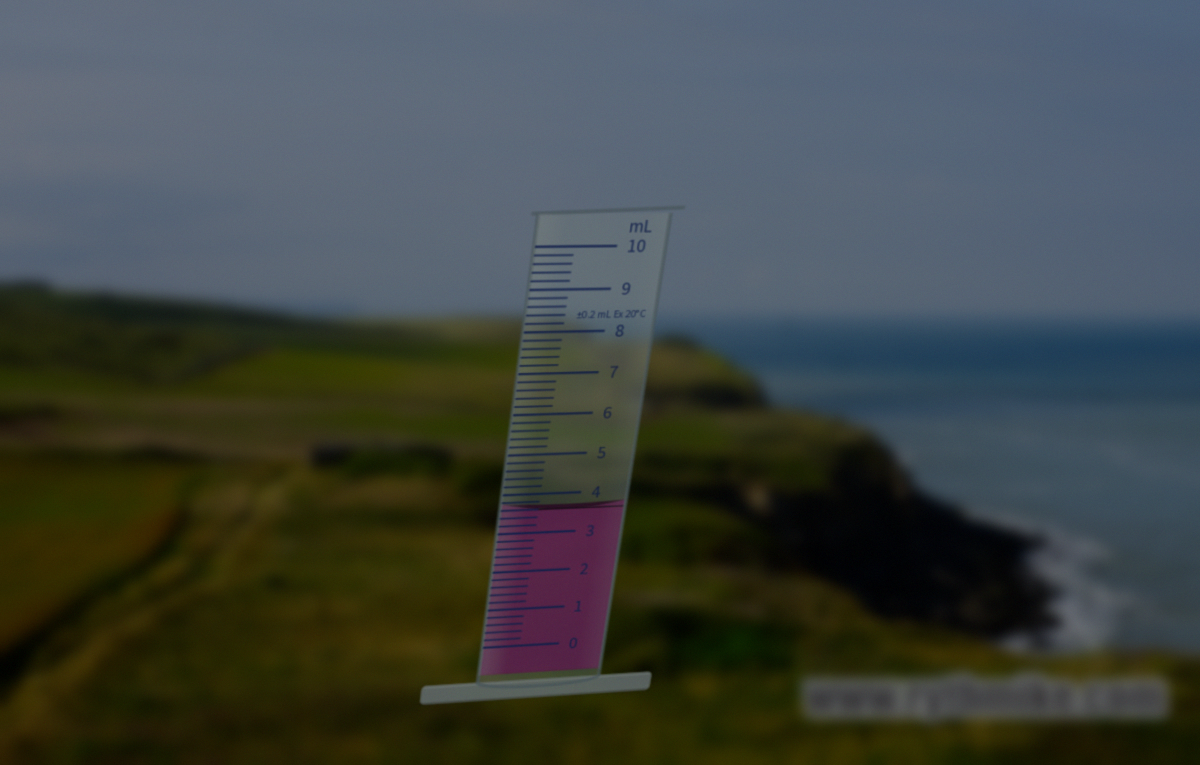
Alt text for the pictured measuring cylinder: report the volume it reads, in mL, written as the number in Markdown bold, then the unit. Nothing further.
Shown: **3.6** mL
